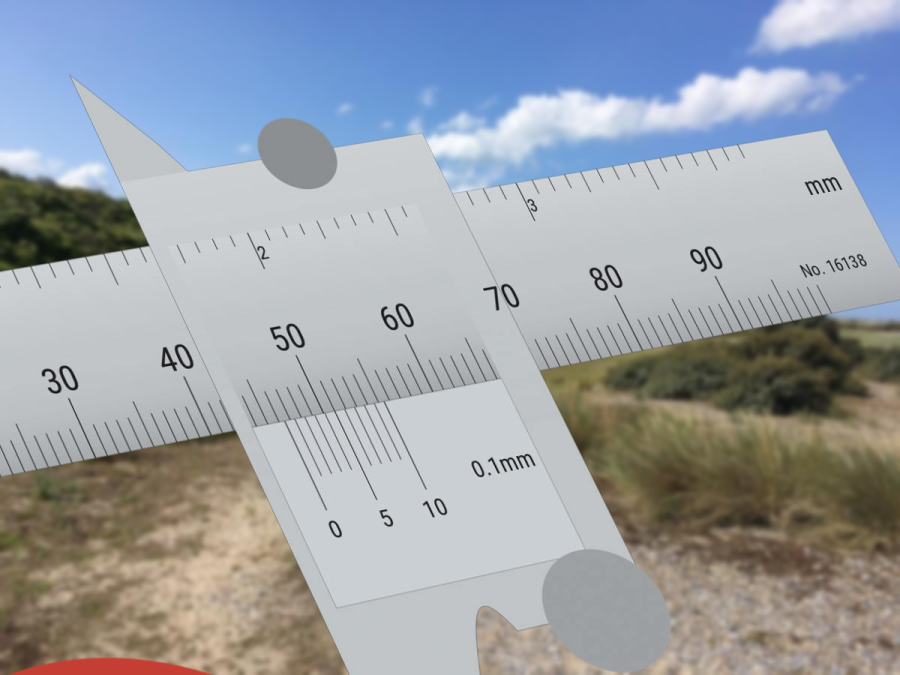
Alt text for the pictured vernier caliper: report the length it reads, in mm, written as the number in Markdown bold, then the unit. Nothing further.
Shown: **46.5** mm
